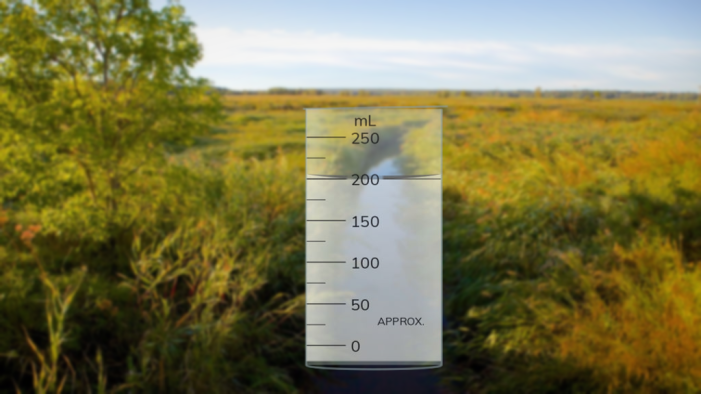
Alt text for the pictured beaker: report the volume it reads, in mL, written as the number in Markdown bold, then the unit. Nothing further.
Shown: **200** mL
